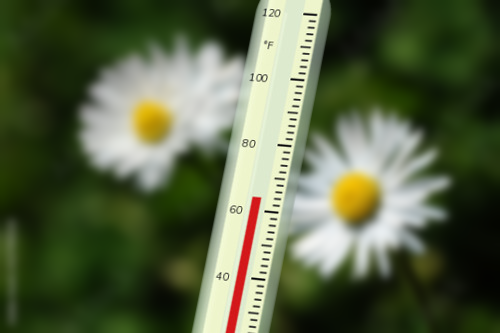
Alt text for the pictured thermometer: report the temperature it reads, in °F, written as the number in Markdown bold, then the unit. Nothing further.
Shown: **64** °F
